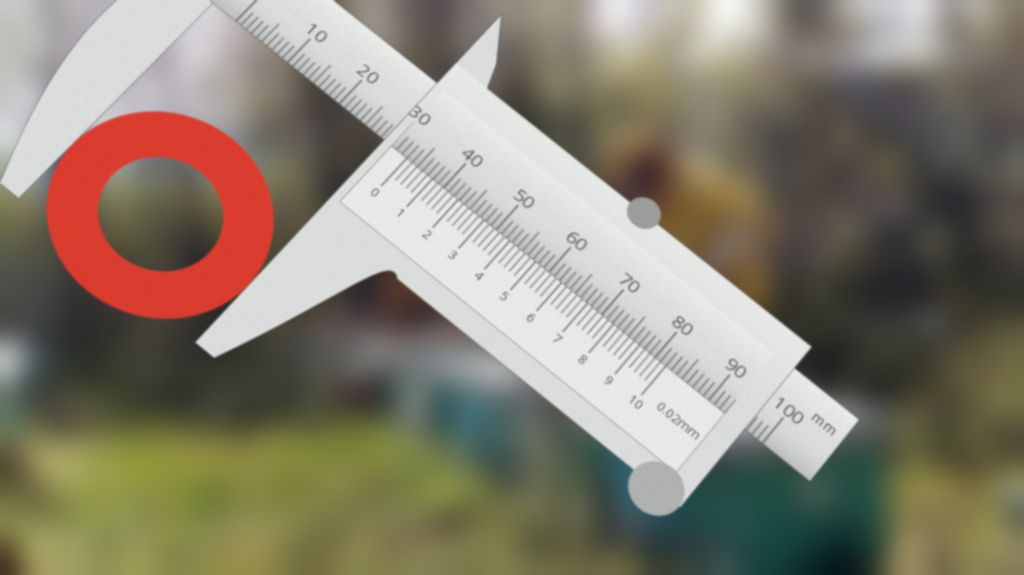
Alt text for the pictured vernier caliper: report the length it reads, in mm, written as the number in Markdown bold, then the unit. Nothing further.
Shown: **33.0** mm
